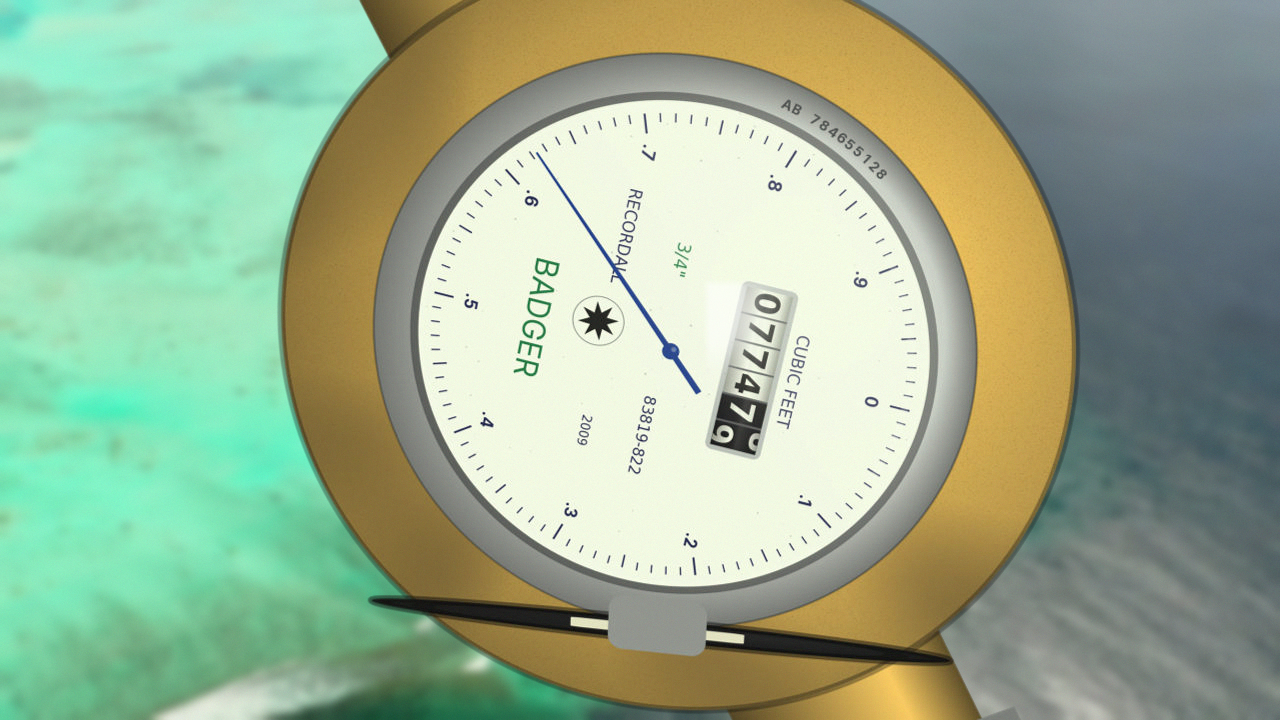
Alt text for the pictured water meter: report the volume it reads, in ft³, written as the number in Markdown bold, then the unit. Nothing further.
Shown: **77478.62** ft³
